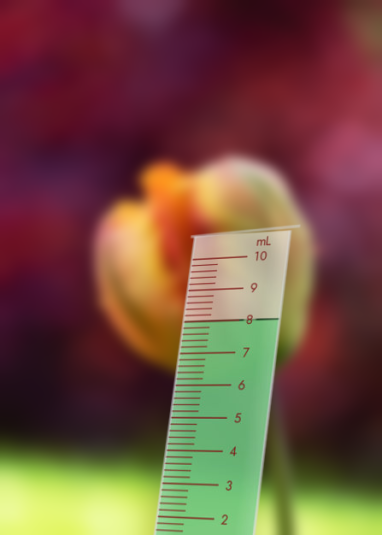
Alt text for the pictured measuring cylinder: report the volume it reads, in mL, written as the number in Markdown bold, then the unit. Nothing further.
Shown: **8** mL
